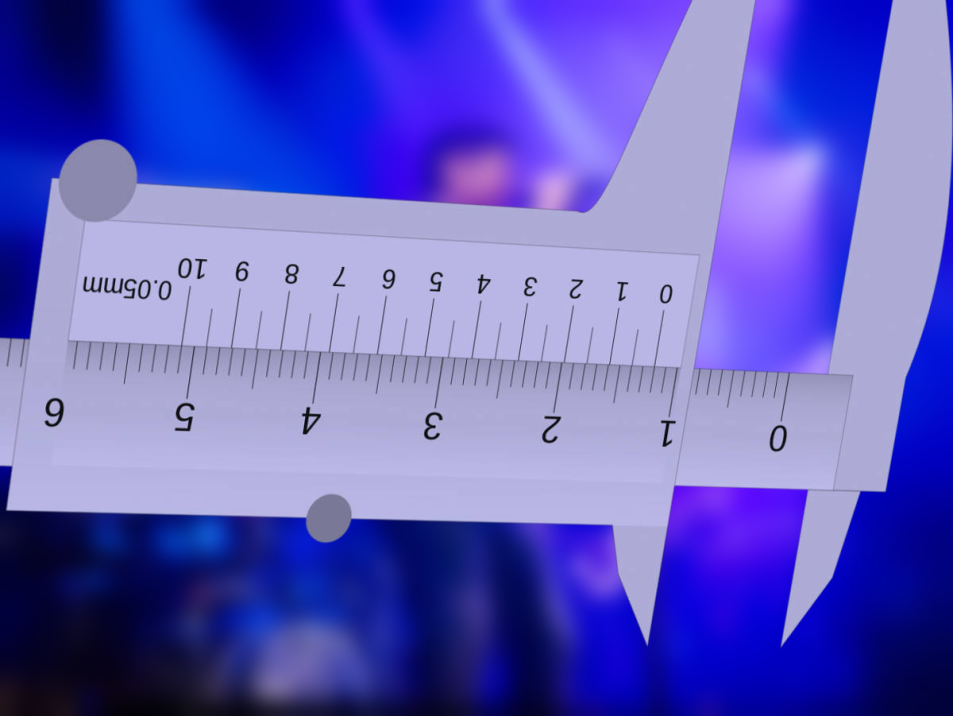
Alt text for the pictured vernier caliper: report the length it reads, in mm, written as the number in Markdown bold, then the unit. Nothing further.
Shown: **12.0** mm
